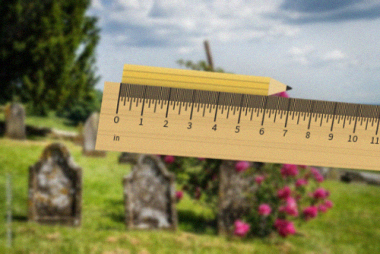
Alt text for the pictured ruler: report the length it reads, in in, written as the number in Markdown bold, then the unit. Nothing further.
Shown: **7** in
